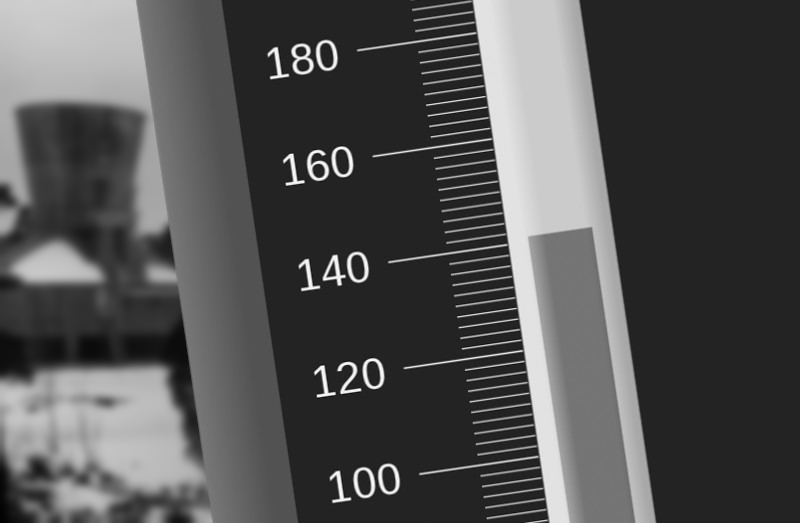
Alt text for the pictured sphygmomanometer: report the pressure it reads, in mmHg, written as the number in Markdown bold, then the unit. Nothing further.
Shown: **141** mmHg
